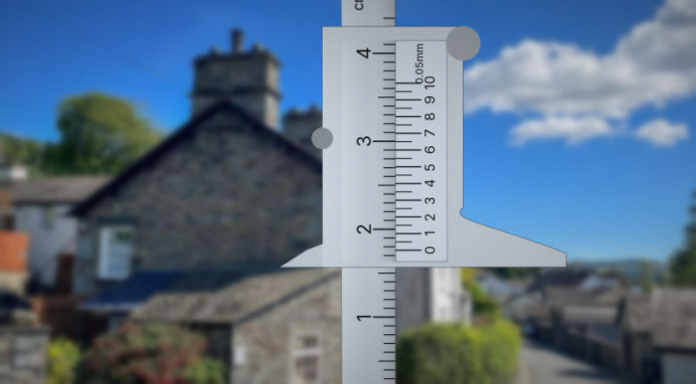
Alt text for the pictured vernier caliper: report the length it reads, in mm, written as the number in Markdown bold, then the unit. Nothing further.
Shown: **17.6** mm
